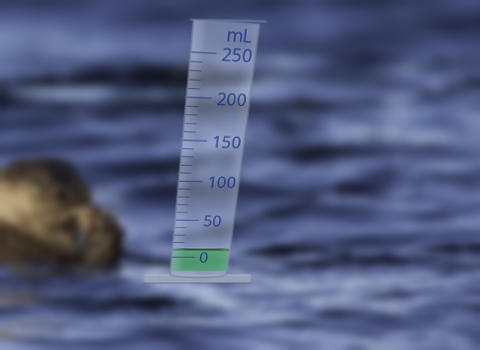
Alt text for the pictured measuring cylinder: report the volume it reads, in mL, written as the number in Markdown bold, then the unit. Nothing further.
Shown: **10** mL
